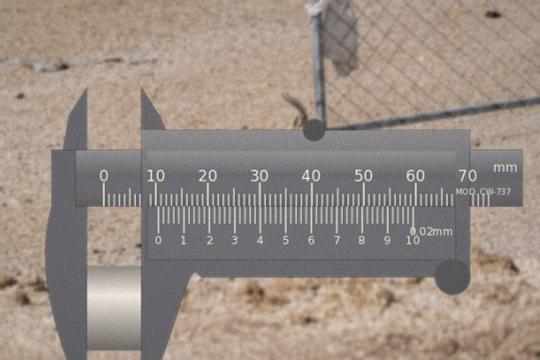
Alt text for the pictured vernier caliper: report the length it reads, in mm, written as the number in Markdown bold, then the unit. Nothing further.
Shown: **10.5** mm
